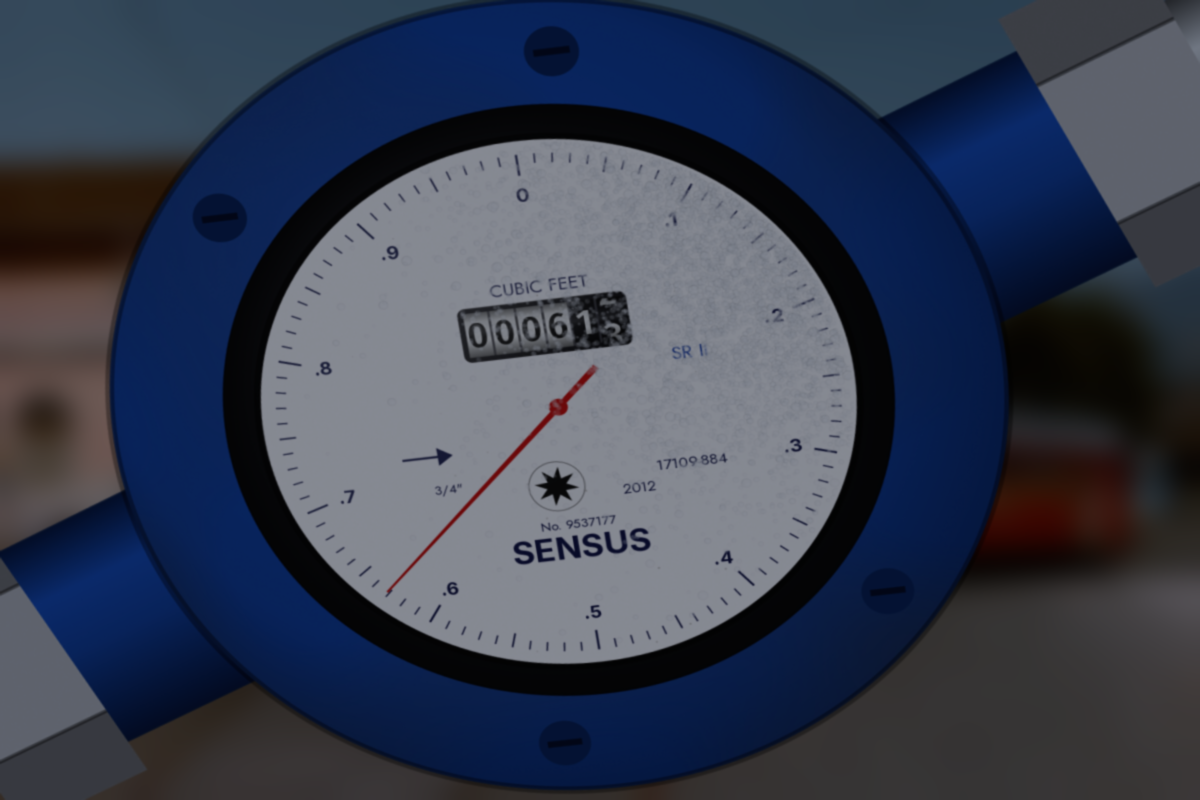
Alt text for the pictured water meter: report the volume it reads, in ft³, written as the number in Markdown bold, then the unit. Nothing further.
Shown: **612.63** ft³
